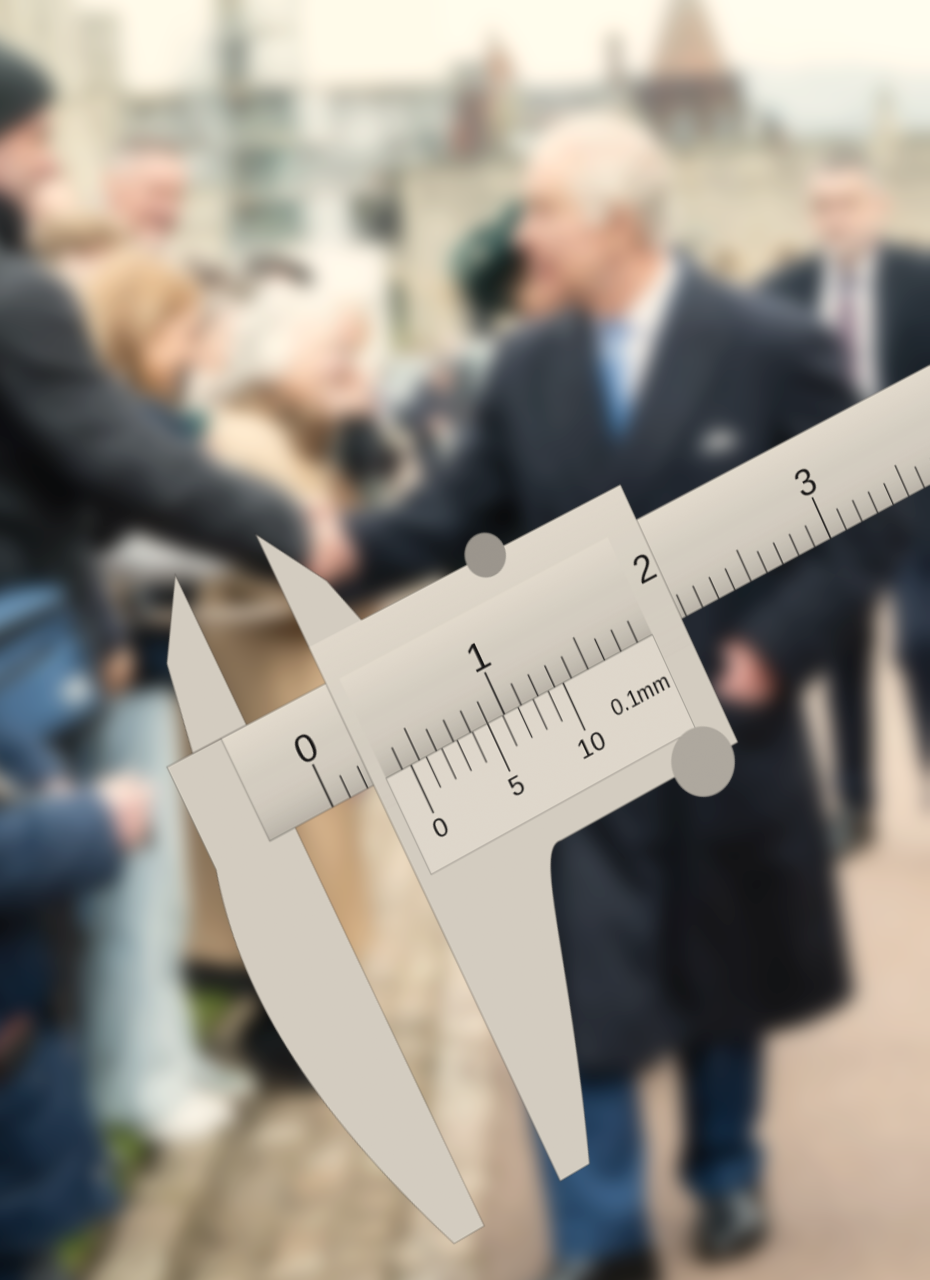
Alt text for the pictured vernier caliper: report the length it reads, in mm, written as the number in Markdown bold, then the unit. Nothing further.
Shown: **4.5** mm
